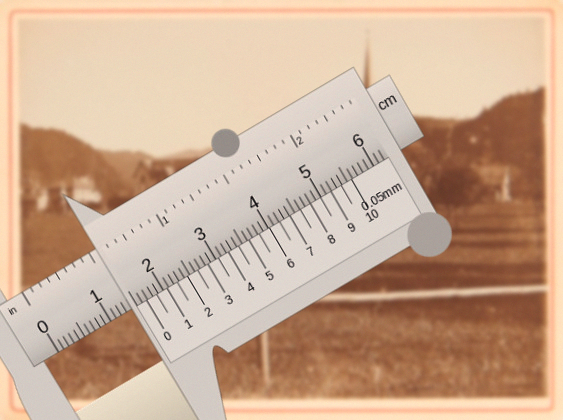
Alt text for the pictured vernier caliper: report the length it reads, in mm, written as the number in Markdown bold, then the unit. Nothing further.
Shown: **16.8** mm
